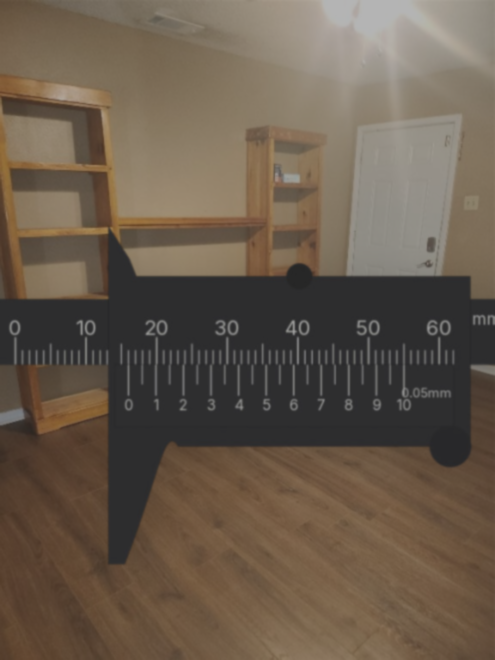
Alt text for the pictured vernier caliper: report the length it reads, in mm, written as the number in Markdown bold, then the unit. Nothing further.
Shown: **16.0** mm
